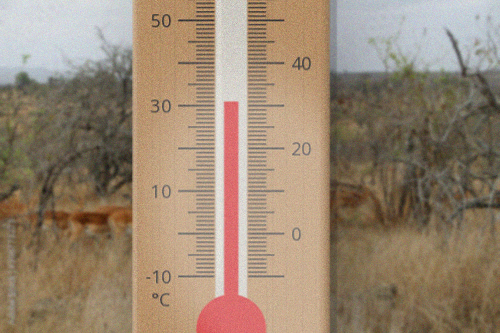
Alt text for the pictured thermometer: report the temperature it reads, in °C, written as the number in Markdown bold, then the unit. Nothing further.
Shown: **31** °C
